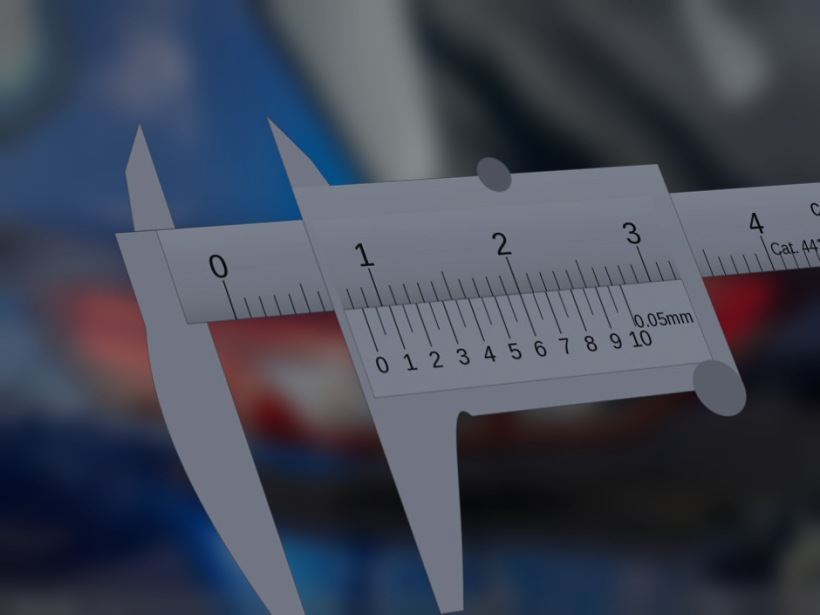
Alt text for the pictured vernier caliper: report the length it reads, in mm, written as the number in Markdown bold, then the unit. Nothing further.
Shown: **8.6** mm
